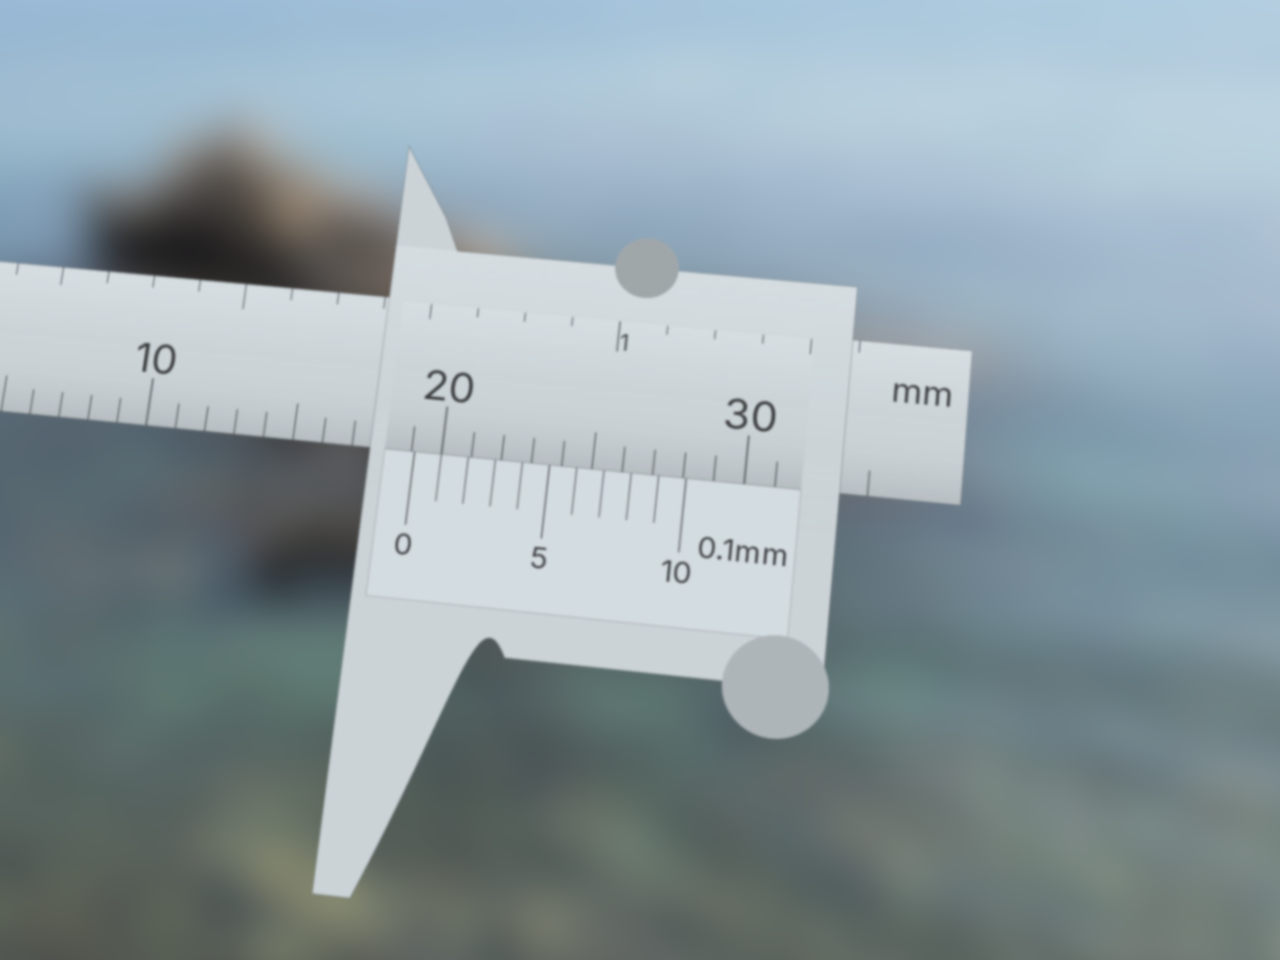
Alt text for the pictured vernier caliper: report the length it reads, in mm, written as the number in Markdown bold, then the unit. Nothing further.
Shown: **19.1** mm
